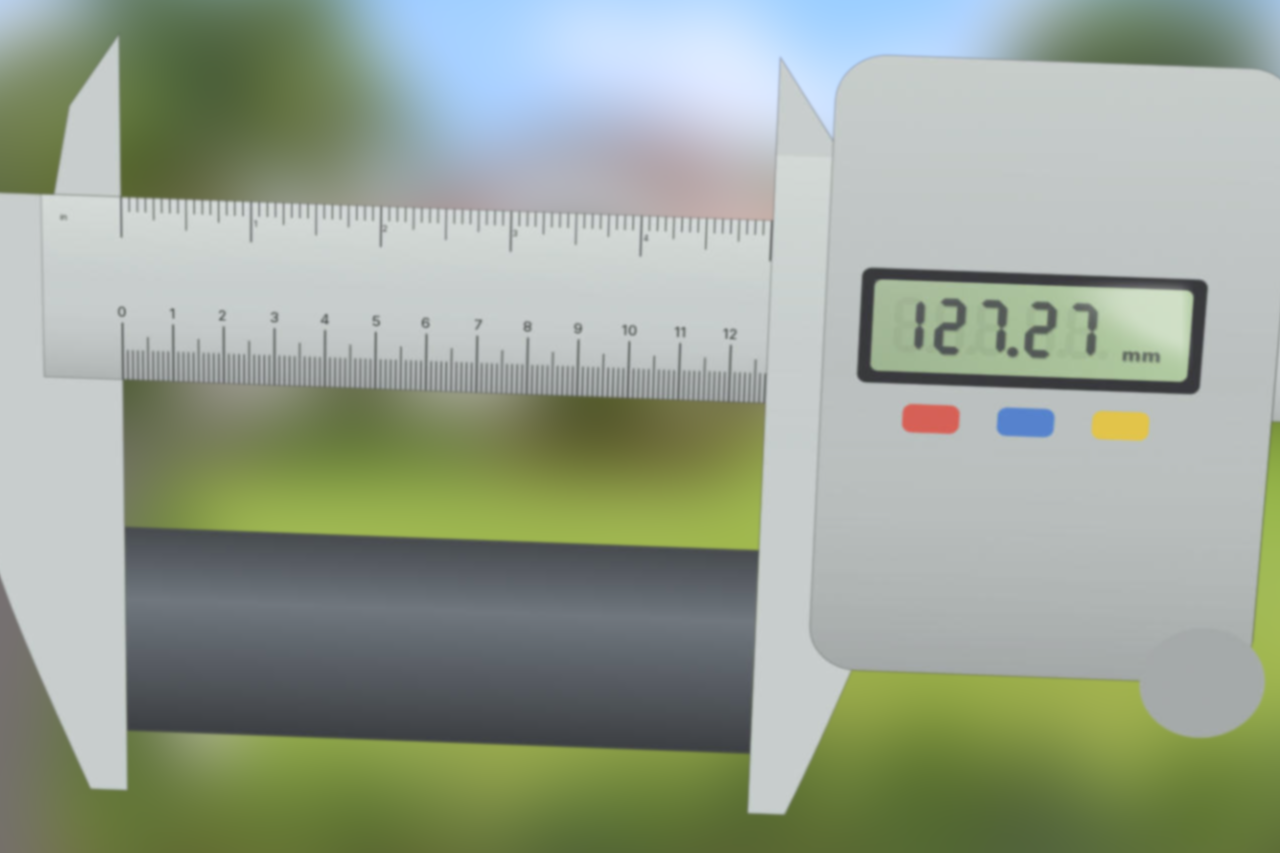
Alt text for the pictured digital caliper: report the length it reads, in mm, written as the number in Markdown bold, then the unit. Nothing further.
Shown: **127.27** mm
